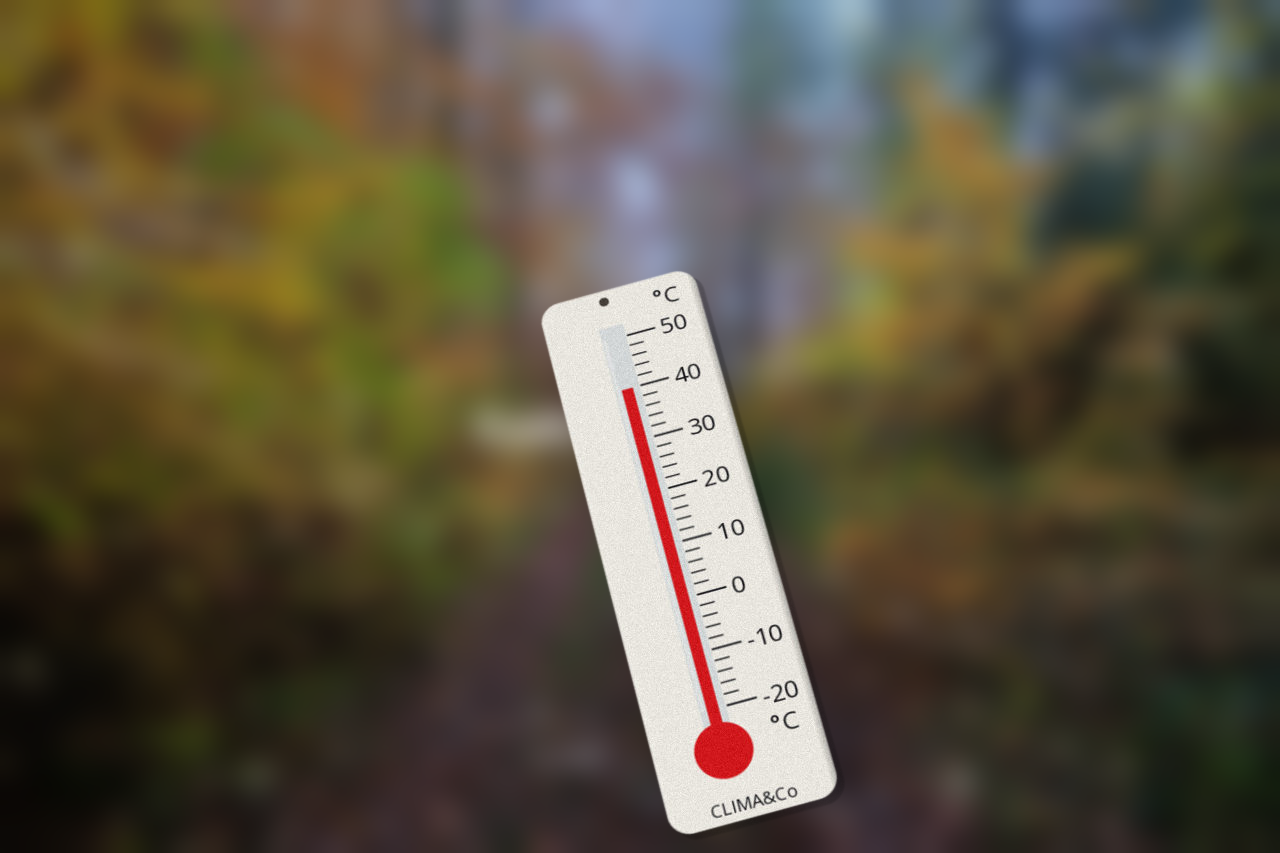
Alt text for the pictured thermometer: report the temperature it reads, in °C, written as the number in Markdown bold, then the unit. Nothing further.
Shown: **40** °C
